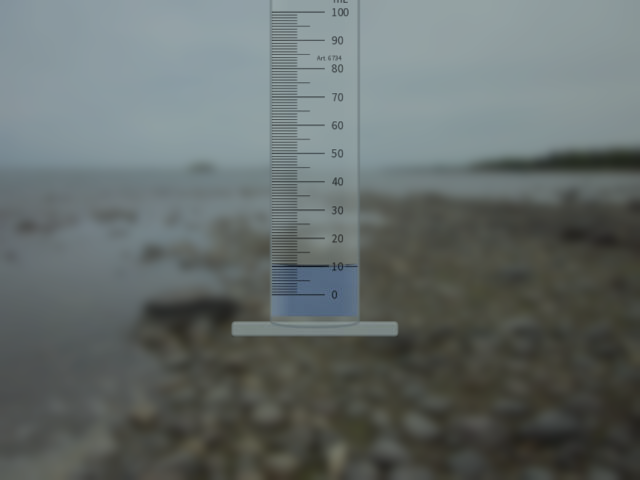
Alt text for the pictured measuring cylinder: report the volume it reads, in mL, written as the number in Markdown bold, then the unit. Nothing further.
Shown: **10** mL
